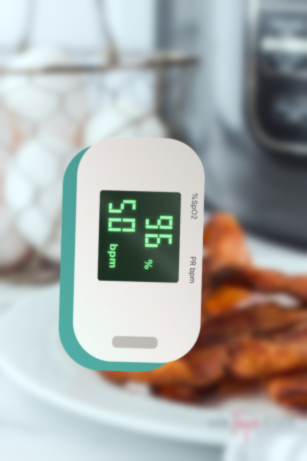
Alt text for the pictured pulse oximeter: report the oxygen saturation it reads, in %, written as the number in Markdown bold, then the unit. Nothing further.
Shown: **96** %
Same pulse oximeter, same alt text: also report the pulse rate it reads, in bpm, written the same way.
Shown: **50** bpm
